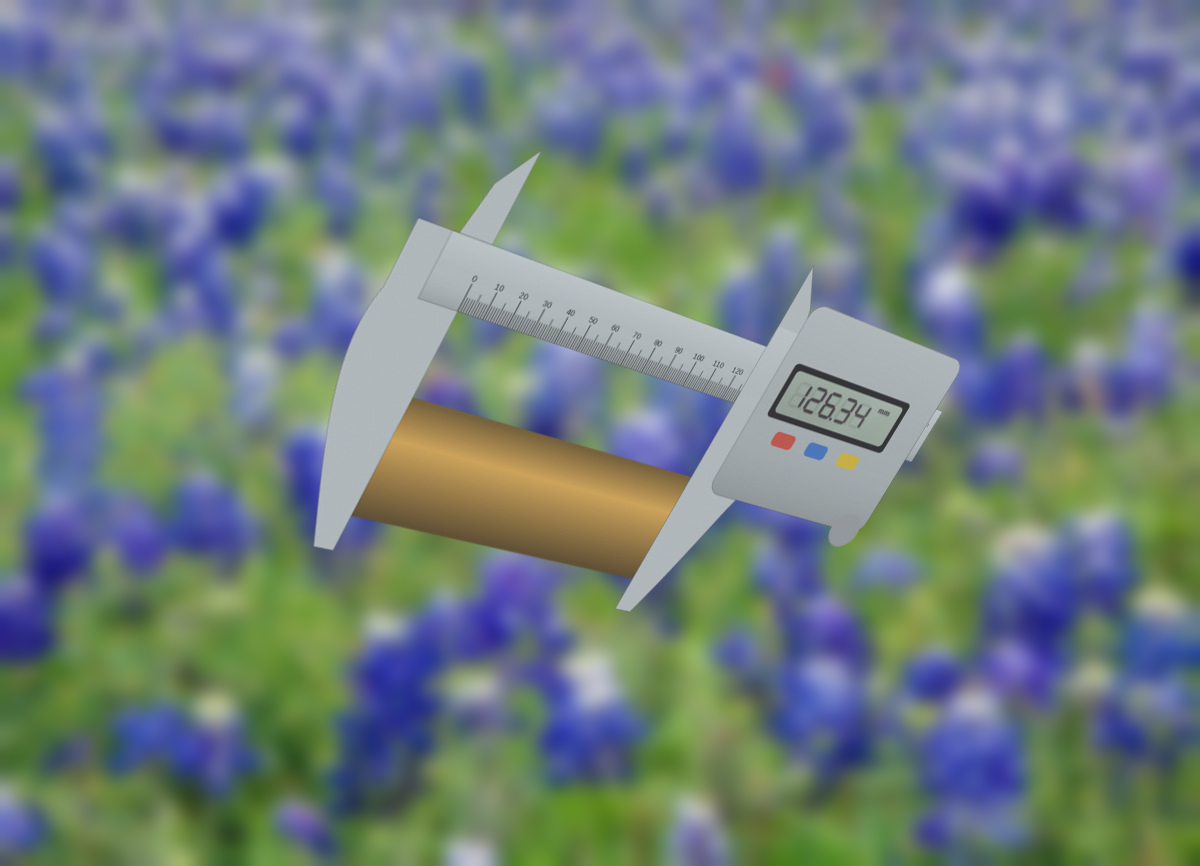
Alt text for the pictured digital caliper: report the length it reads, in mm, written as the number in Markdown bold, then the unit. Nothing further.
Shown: **126.34** mm
